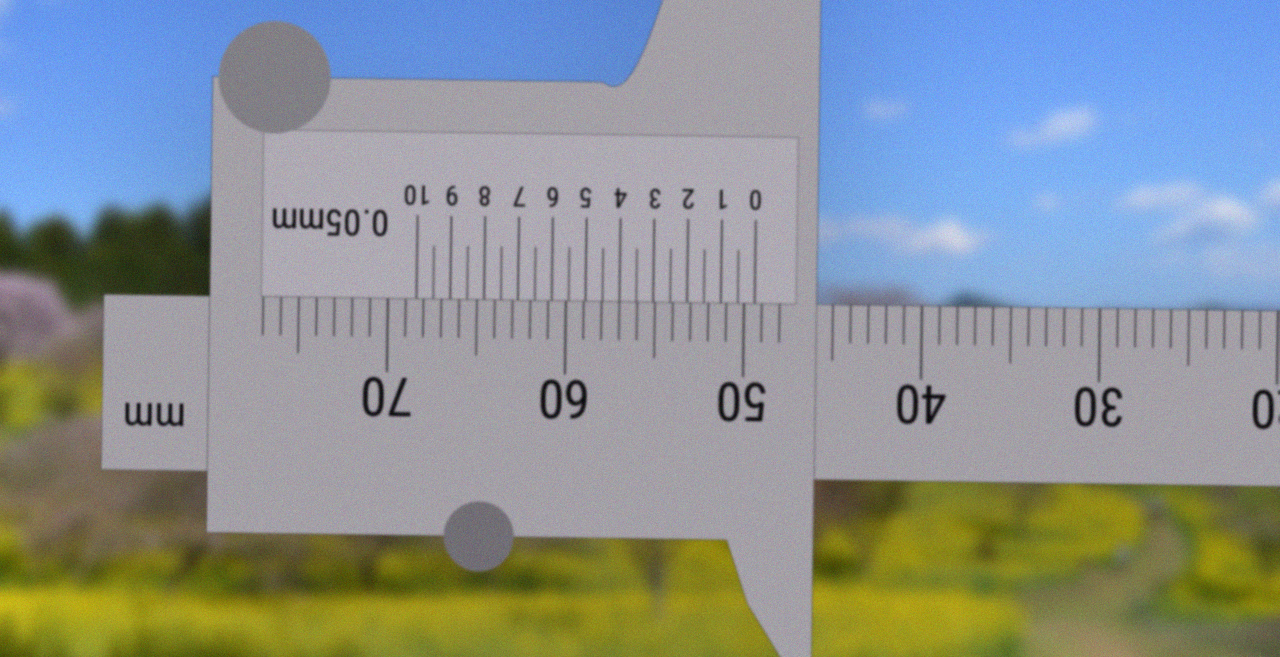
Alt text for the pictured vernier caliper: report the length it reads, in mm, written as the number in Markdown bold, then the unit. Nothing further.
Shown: **49.4** mm
